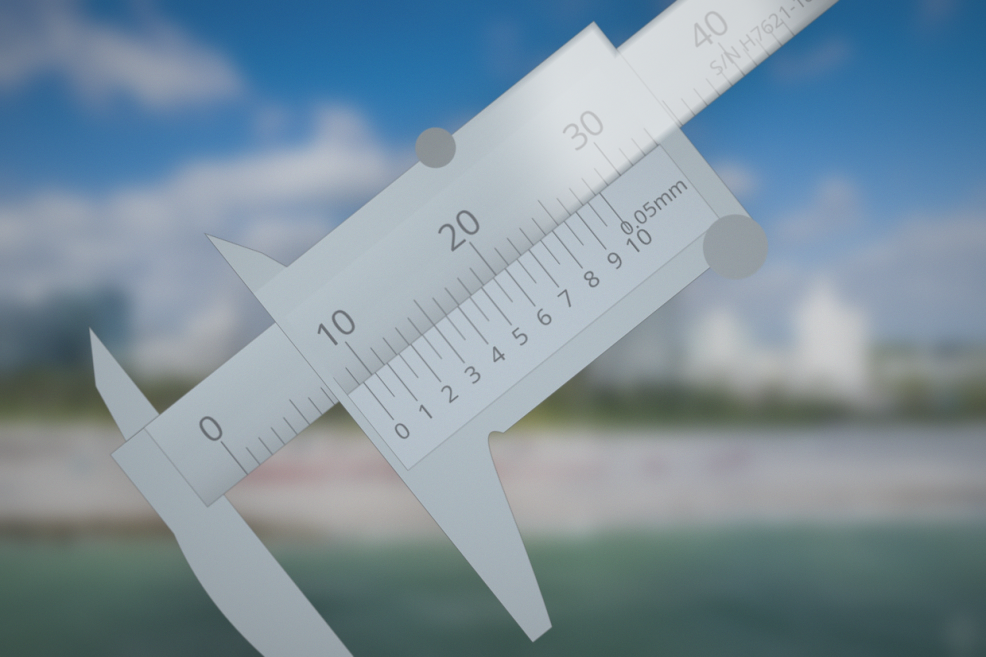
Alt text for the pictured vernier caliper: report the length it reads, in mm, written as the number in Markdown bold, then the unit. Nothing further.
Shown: **9.3** mm
